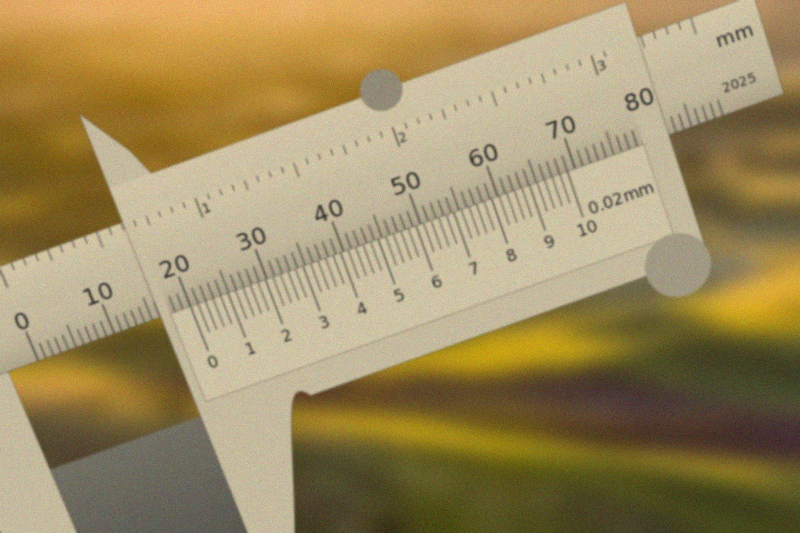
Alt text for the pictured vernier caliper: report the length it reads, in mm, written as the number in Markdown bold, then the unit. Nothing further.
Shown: **20.0** mm
